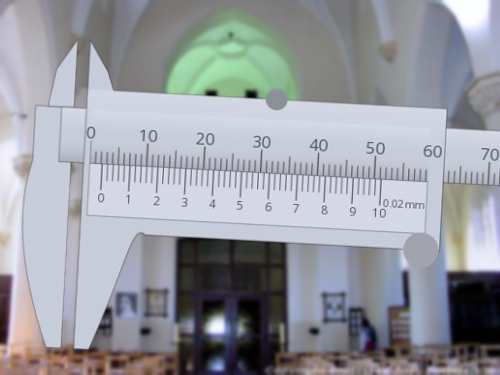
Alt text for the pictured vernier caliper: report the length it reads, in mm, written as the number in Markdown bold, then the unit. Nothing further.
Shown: **2.2** mm
